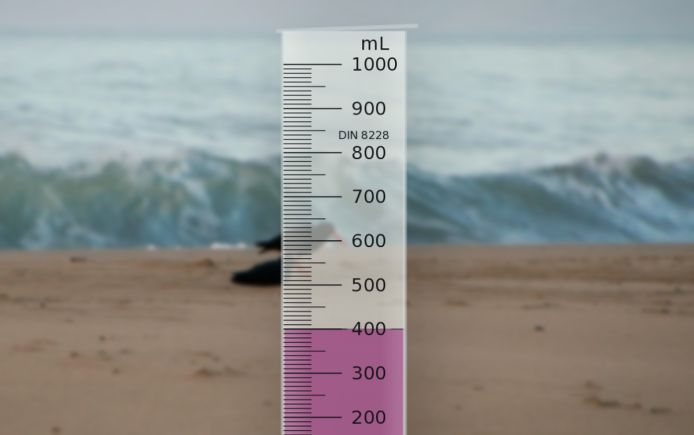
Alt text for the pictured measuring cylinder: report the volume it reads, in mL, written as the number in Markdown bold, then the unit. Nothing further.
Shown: **400** mL
